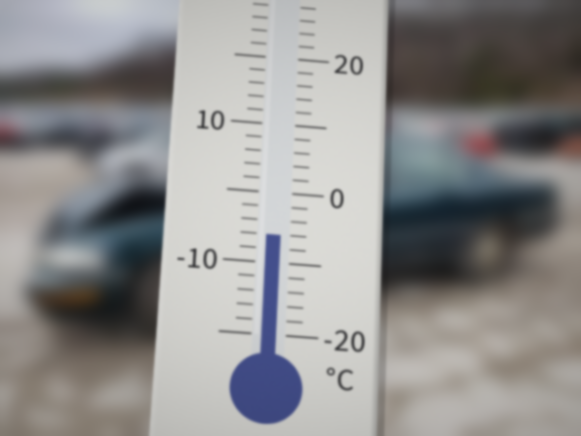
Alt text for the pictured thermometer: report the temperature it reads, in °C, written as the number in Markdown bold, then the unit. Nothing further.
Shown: **-6** °C
